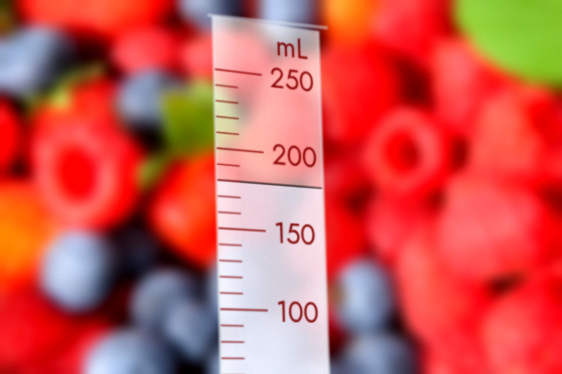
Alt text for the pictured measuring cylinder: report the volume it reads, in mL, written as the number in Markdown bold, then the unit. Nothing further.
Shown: **180** mL
